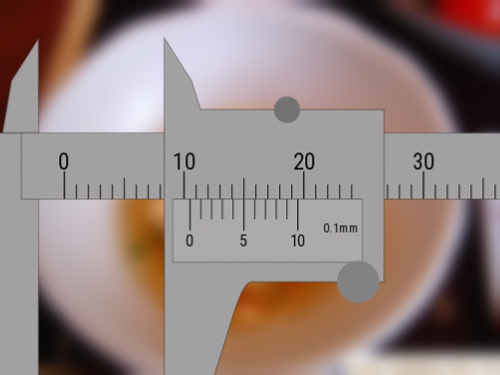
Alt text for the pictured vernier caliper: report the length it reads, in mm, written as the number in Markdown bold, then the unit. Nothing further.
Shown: **10.5** mm
